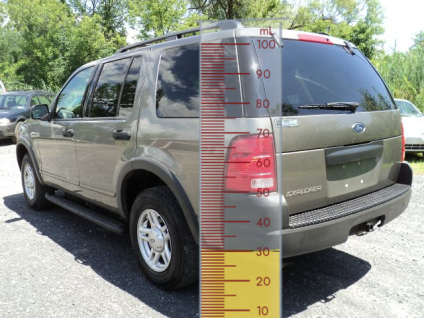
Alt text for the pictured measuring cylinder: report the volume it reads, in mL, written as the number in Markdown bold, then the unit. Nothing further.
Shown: **30** mL
